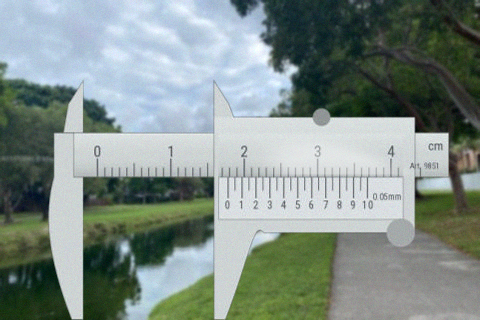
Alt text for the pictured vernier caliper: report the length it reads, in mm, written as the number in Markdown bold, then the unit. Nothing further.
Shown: **17.8** mm
